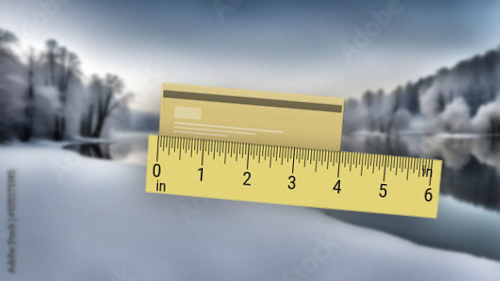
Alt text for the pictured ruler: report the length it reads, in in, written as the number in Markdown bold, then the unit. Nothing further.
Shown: **4** in
